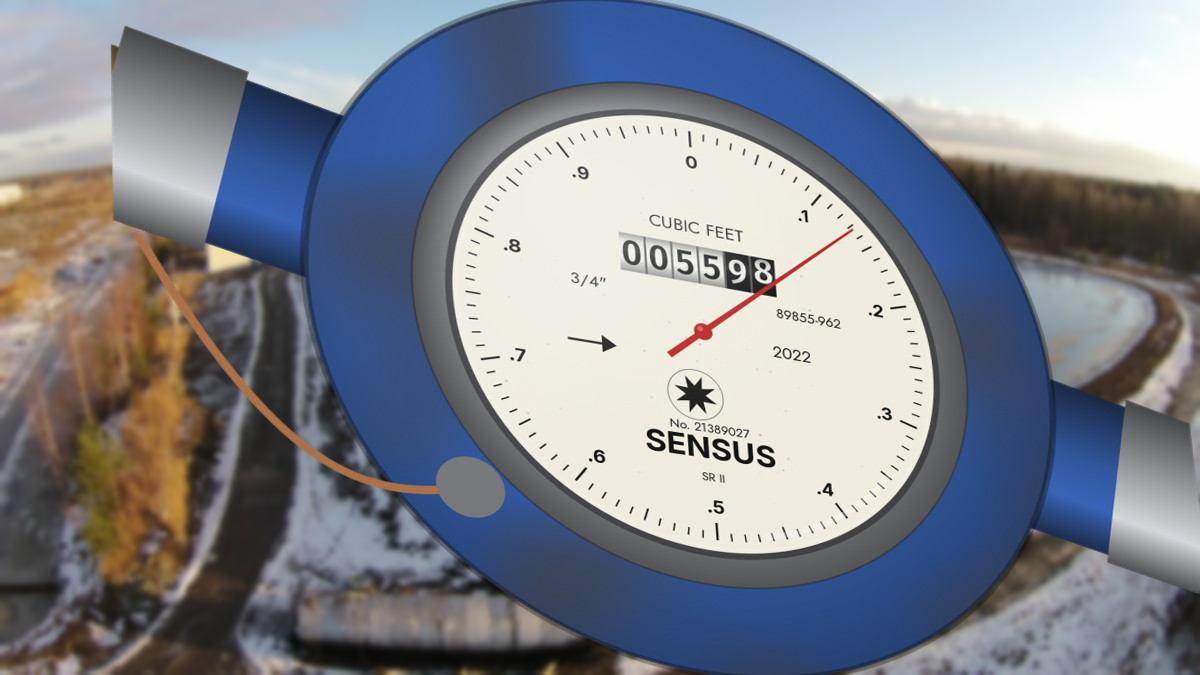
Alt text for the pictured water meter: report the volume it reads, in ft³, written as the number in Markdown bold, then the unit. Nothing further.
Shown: **5598.13** ft³
